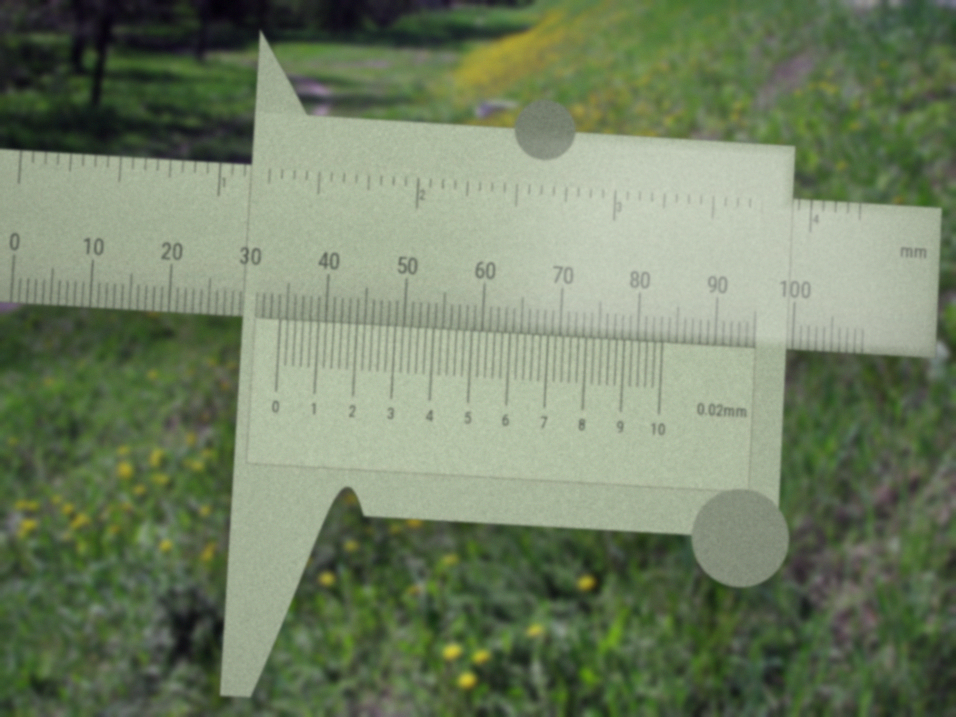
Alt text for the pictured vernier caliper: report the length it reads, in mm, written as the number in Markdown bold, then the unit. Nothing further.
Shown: **34.2** mm
